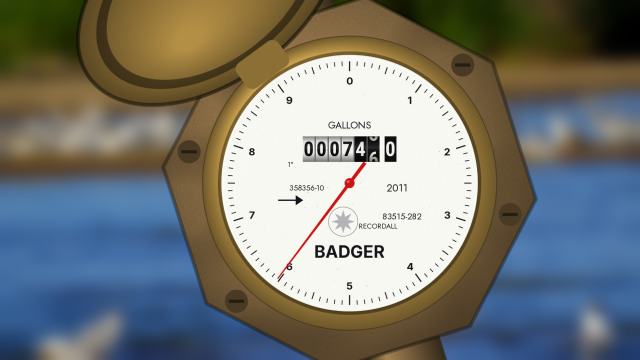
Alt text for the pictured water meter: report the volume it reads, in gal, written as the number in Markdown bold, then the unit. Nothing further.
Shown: **7456.0** gal
